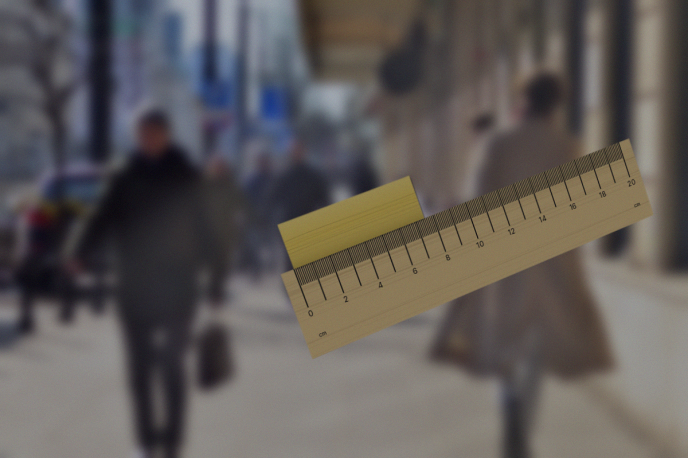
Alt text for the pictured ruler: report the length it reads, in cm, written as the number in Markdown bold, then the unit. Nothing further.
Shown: **7.5** cm
